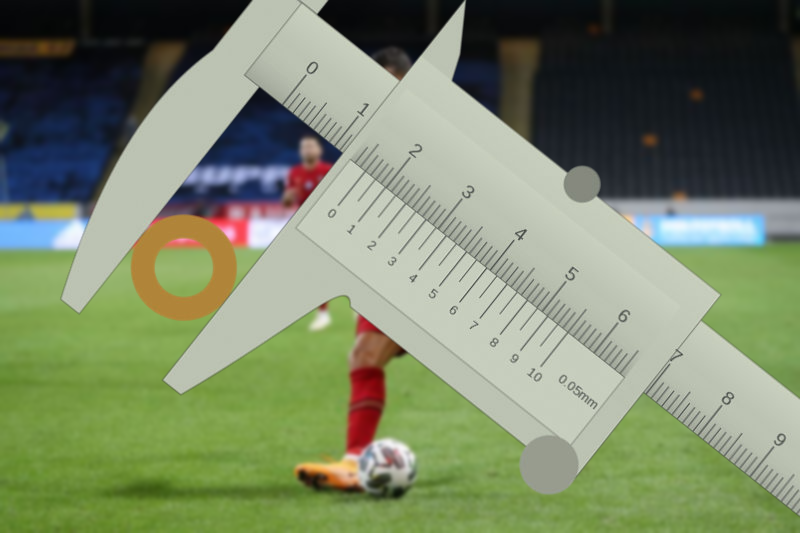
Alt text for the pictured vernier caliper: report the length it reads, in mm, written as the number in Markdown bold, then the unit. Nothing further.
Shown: **16.0** mm
